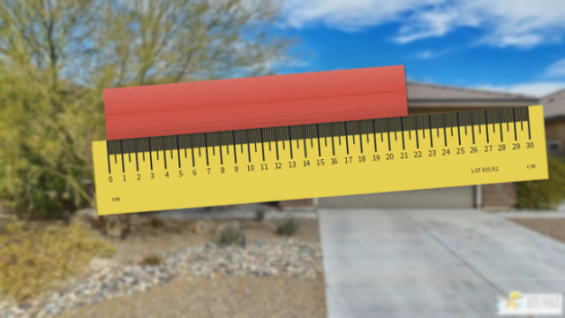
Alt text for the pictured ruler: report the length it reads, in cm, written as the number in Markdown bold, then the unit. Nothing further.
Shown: **21.5** cm
